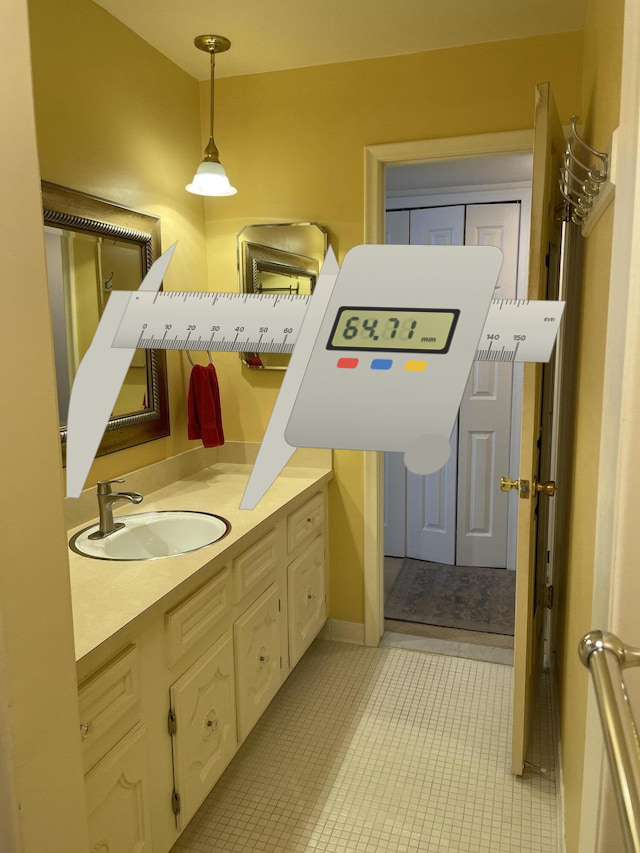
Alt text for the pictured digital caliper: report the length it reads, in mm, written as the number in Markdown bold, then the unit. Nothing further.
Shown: **64.71** mm
